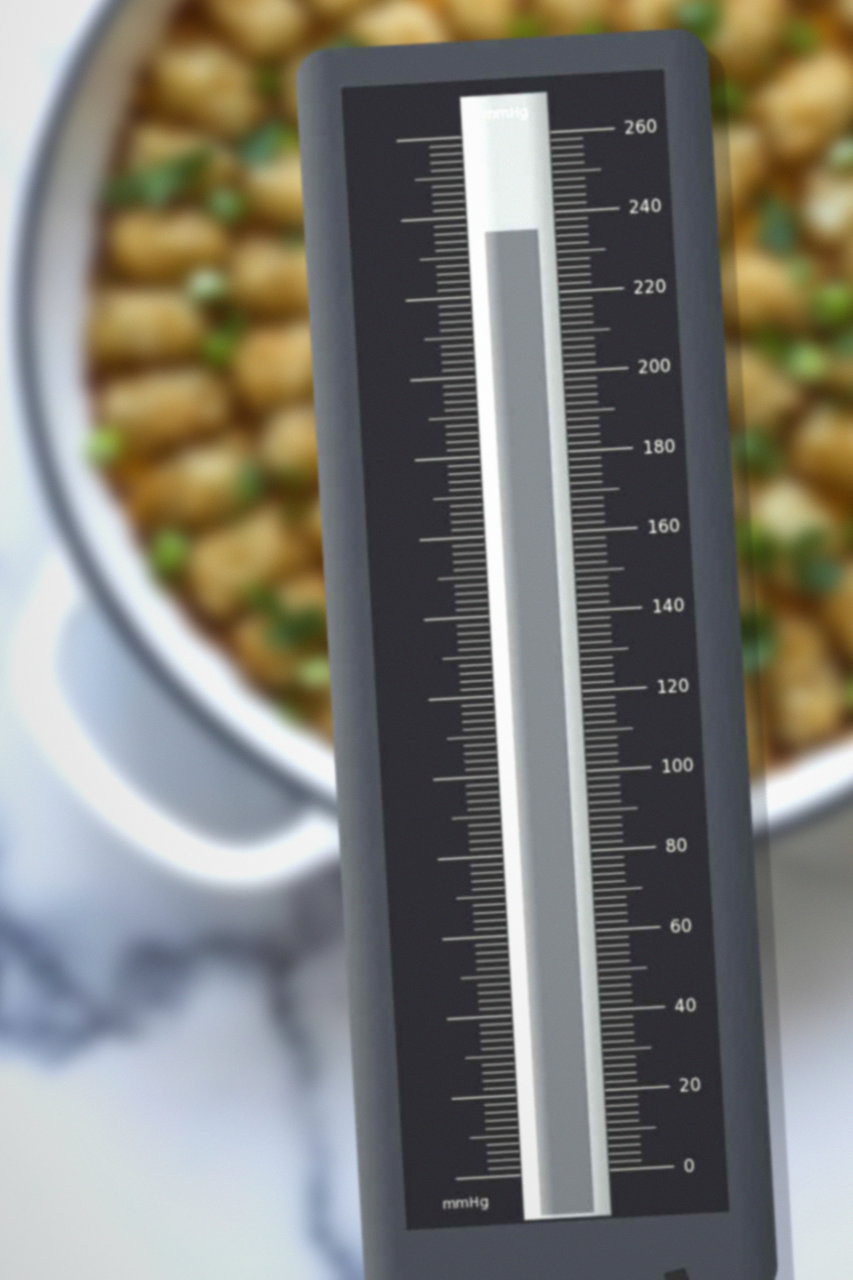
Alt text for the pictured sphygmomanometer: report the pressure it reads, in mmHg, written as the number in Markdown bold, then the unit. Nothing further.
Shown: **236** mmHg
